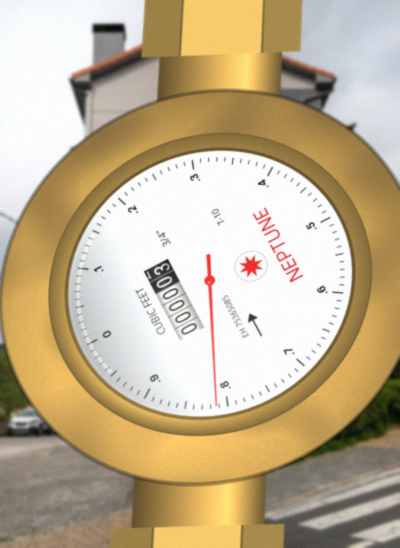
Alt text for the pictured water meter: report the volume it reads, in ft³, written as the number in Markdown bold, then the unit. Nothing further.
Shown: **2.81** ft³
